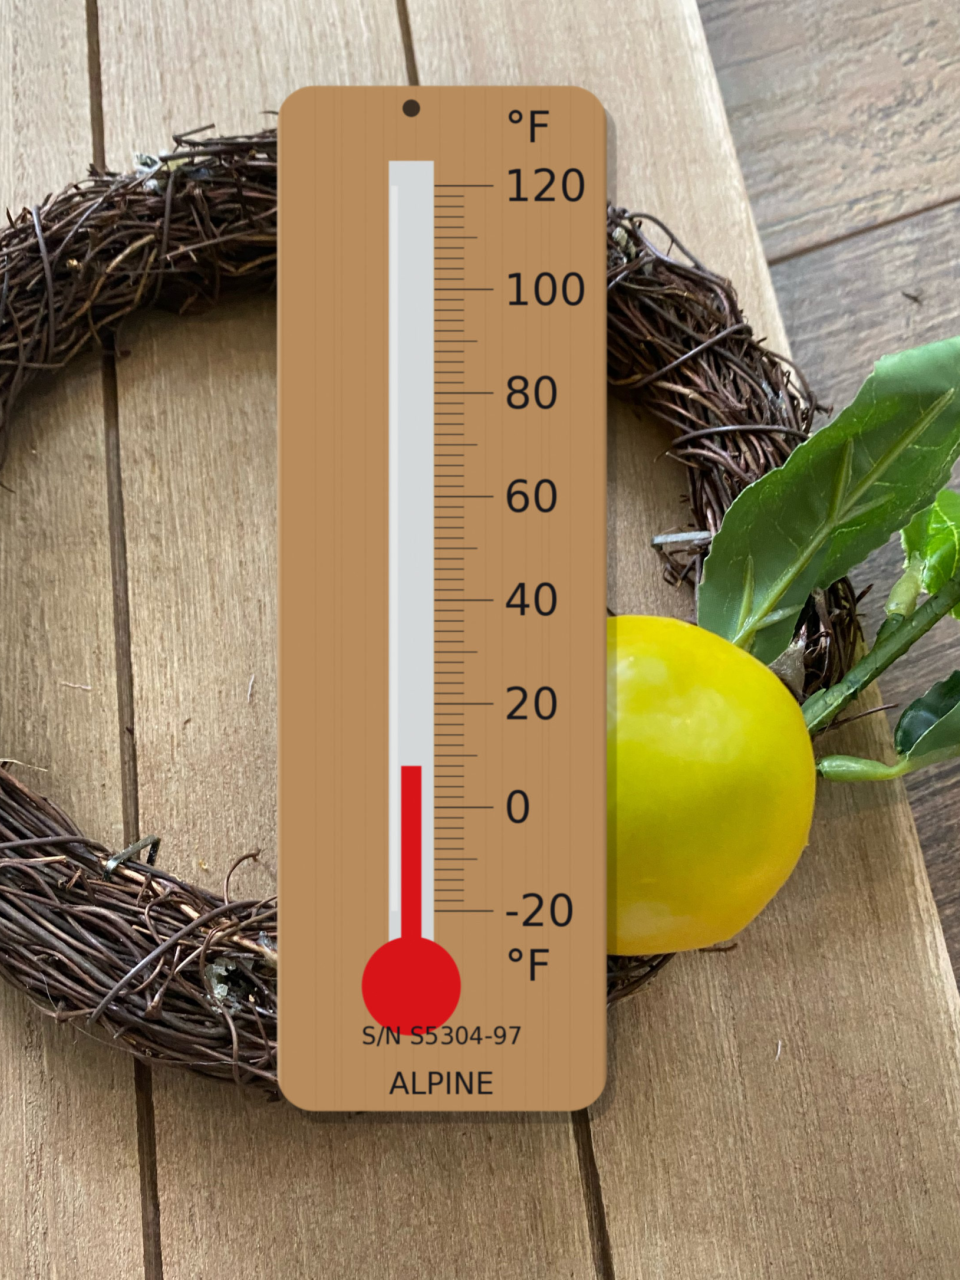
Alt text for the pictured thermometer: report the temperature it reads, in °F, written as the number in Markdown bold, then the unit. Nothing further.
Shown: **8** °F
